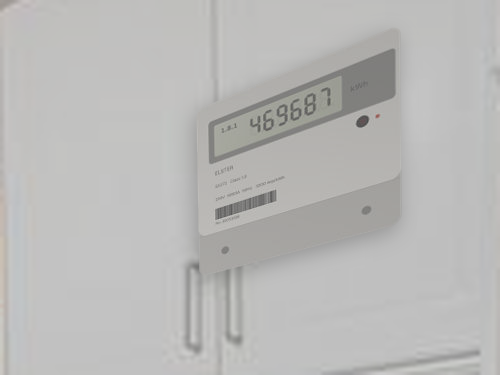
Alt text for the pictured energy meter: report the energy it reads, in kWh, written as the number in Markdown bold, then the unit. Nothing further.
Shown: **469687** kWh
